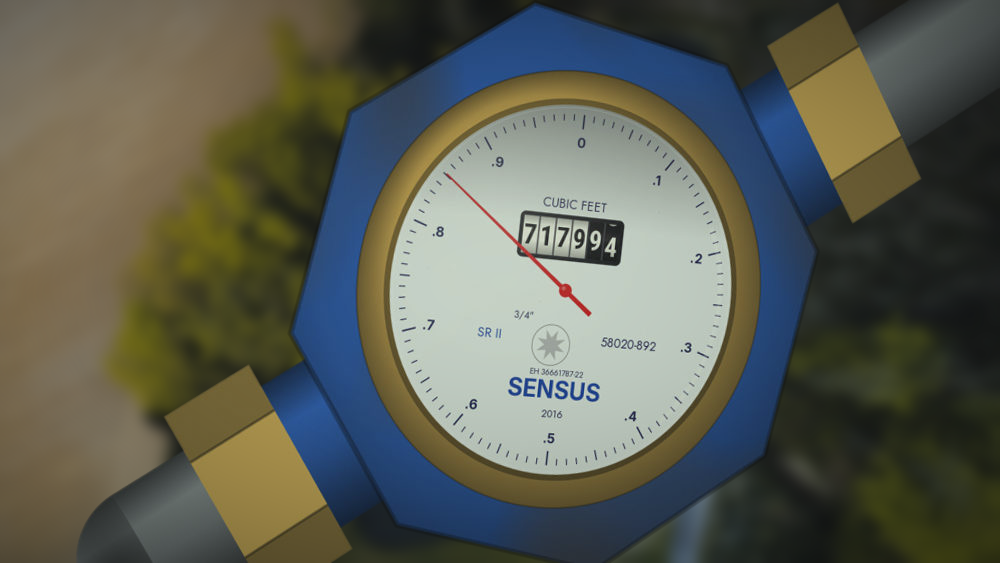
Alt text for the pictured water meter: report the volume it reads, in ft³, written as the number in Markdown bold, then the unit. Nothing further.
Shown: **717993.85** ft³
